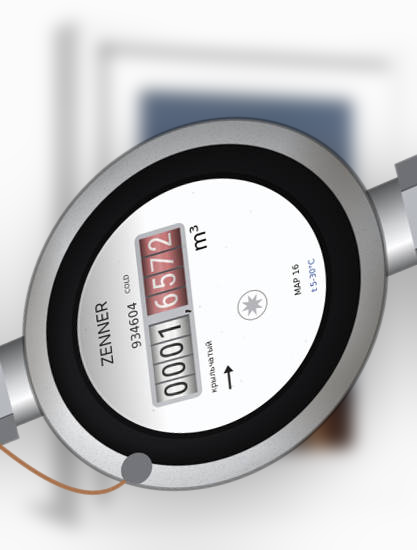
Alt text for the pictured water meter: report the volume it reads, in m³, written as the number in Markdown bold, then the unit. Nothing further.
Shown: **1.6572** m³
